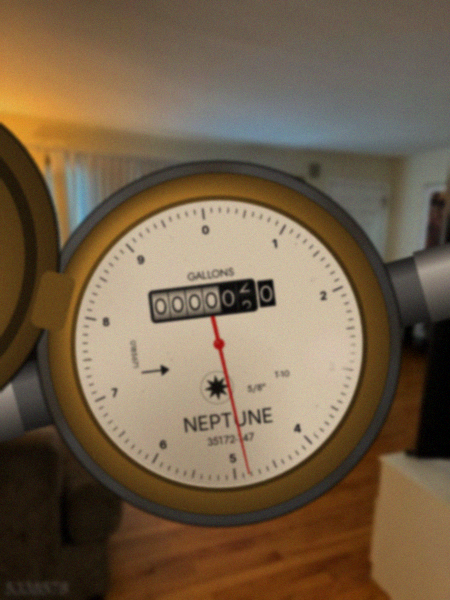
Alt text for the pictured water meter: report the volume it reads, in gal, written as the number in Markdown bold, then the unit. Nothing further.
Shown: **24.8** gal
